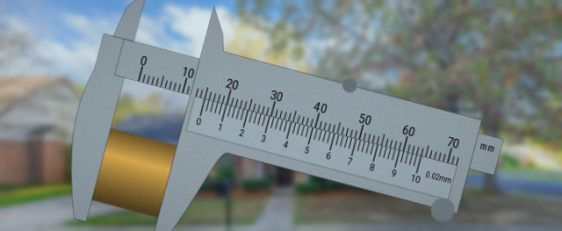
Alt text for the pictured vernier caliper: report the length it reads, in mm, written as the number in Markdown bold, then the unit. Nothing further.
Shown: **15.0** mm
